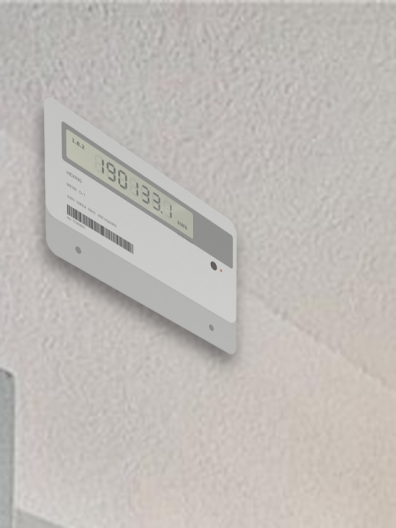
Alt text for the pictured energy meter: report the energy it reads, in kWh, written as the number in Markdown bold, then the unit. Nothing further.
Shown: **190133.1** kWh
